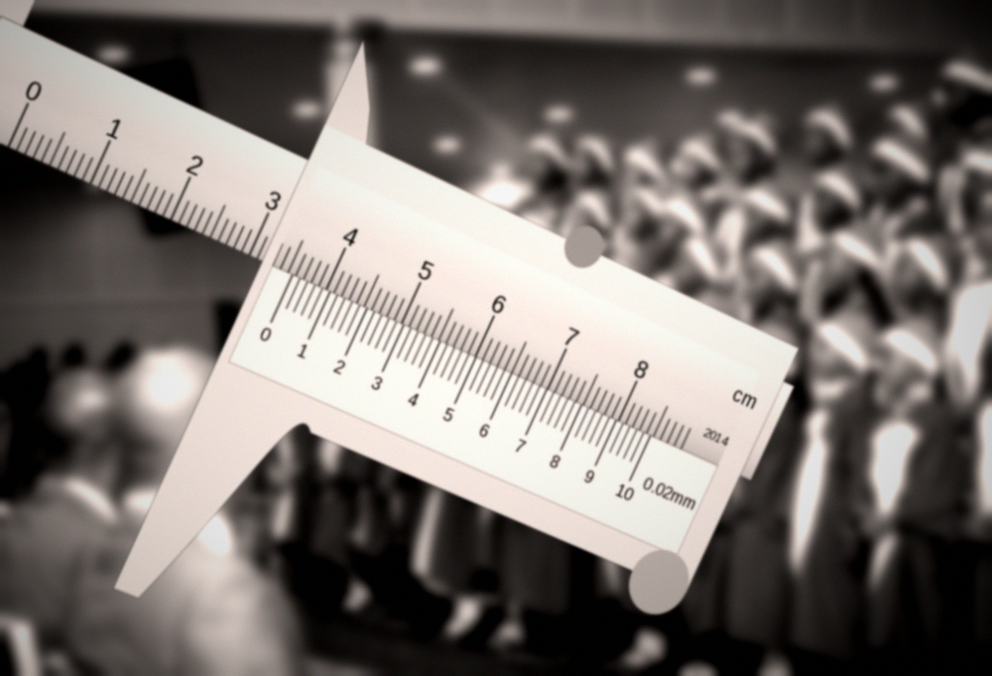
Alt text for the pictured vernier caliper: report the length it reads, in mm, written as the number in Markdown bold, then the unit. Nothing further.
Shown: **35.6** mm
